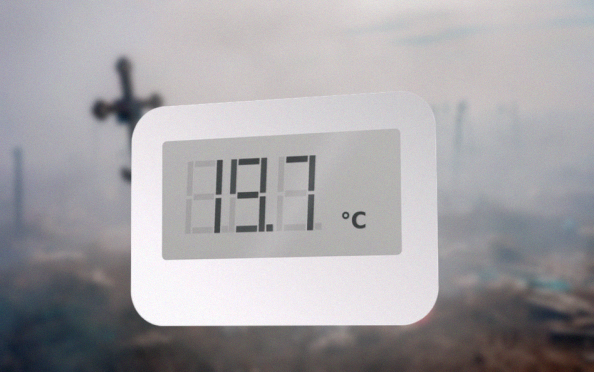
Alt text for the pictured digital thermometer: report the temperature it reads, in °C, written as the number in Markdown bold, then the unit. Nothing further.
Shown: **19.7** °C
